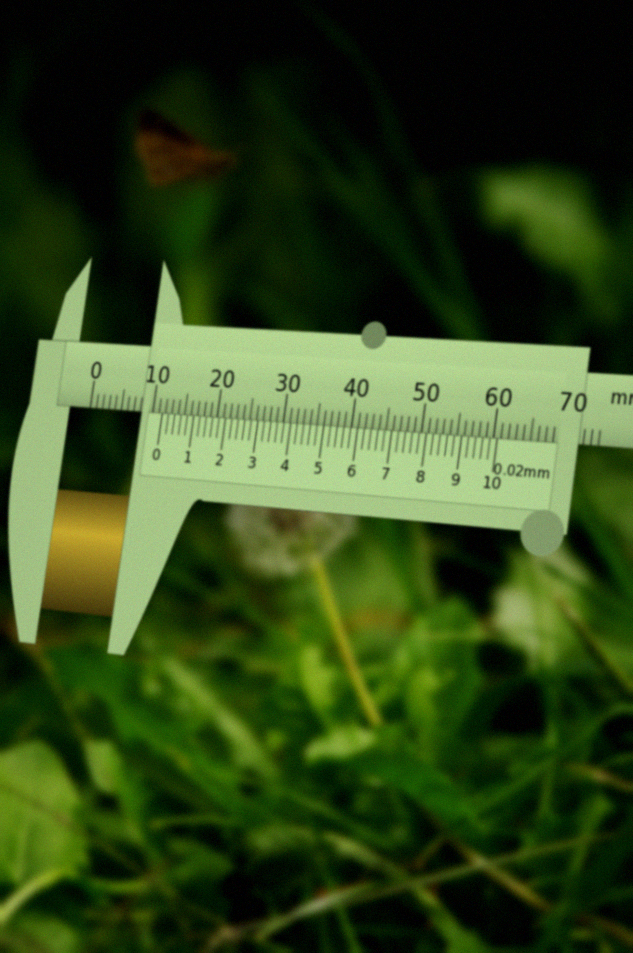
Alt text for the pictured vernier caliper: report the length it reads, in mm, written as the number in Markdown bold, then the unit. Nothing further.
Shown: **11.5** mm
